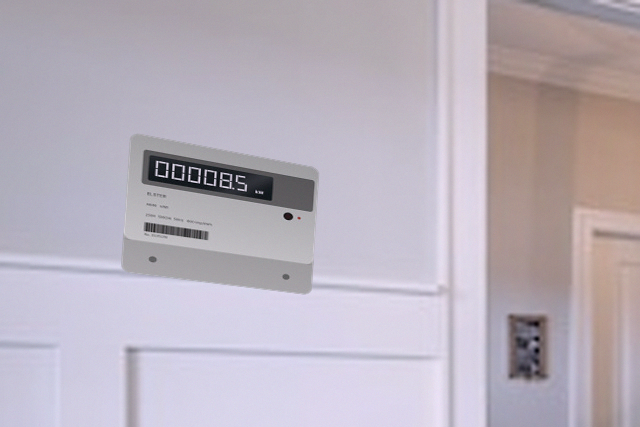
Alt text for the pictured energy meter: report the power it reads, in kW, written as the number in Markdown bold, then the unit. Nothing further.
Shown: **8.5** kW
